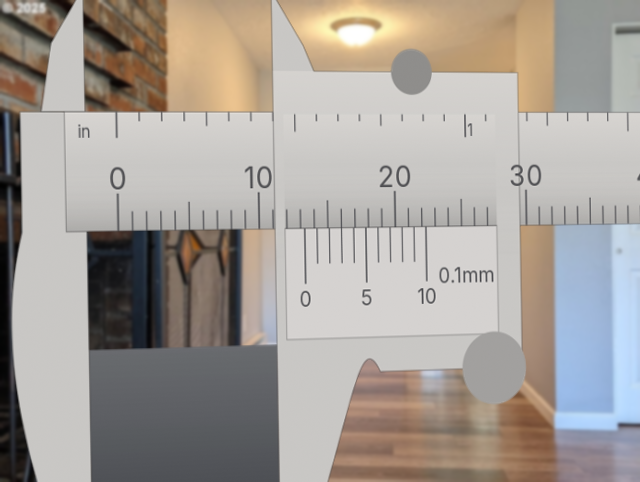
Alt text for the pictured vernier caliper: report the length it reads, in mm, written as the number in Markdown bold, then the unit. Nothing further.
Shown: **13.3** mm
